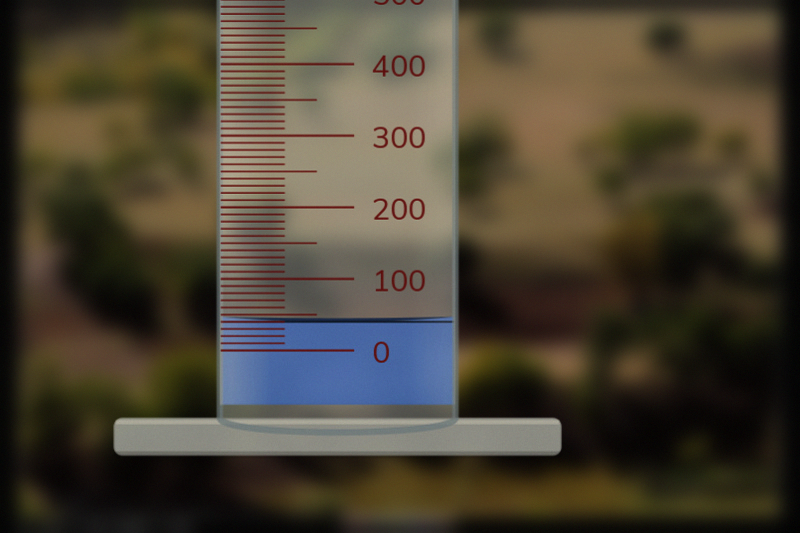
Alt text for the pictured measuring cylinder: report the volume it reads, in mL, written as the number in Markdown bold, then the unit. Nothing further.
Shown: **40** mL
